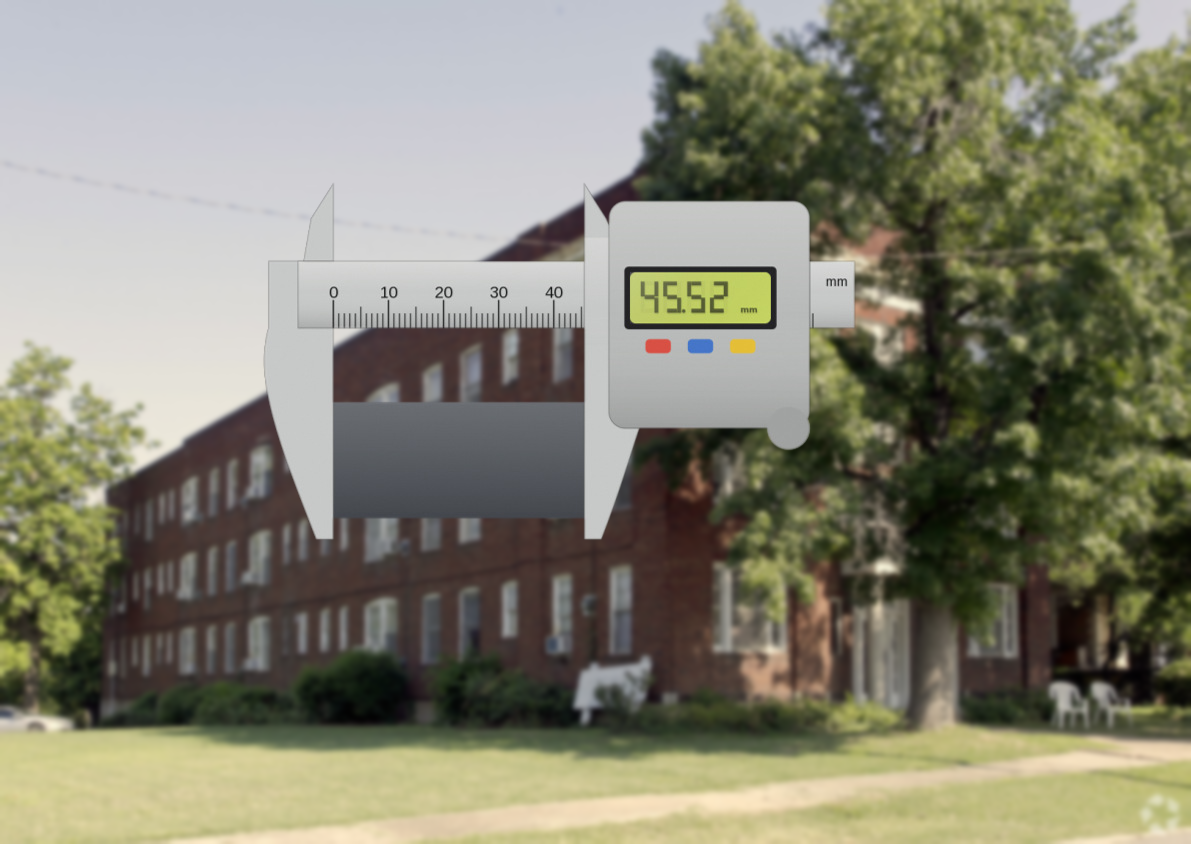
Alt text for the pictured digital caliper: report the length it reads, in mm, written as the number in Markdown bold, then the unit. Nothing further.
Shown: **45.52** mm
